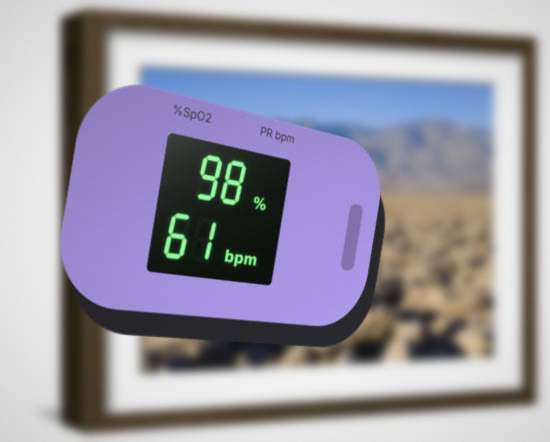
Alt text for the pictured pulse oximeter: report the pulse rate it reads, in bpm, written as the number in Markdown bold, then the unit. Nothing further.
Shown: **61** bpm
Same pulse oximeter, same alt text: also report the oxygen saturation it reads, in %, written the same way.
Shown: **98** %
